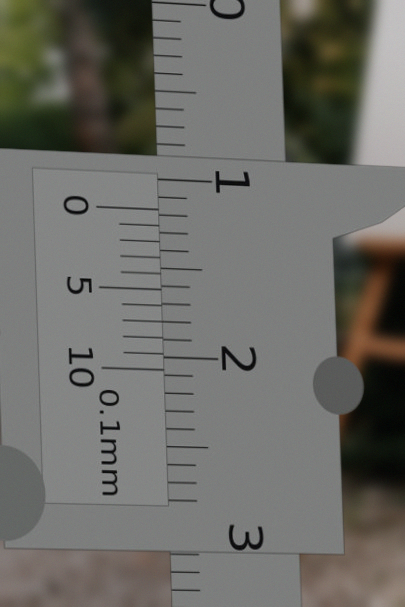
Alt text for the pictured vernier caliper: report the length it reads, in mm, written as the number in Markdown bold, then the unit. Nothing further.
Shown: **11.7** mm
